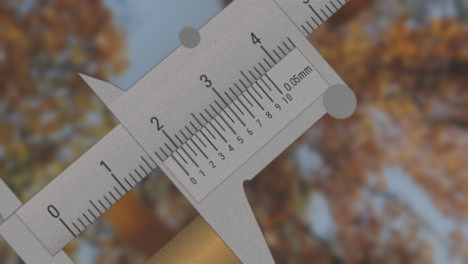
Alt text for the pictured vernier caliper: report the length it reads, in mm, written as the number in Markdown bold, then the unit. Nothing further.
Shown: **18.6** mm
